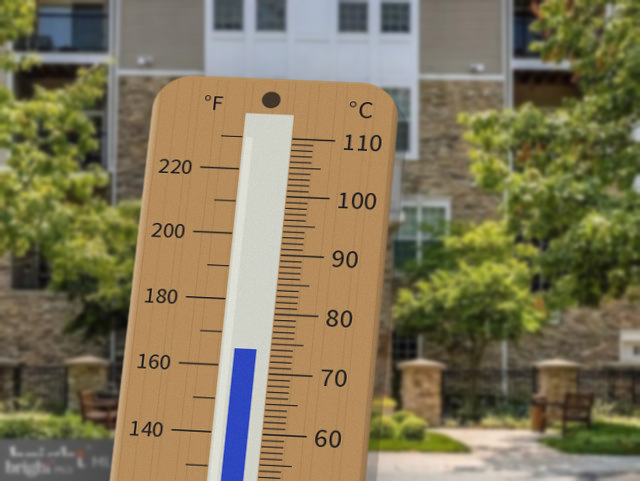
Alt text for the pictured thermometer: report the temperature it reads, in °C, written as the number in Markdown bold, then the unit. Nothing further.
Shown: **74** °C
